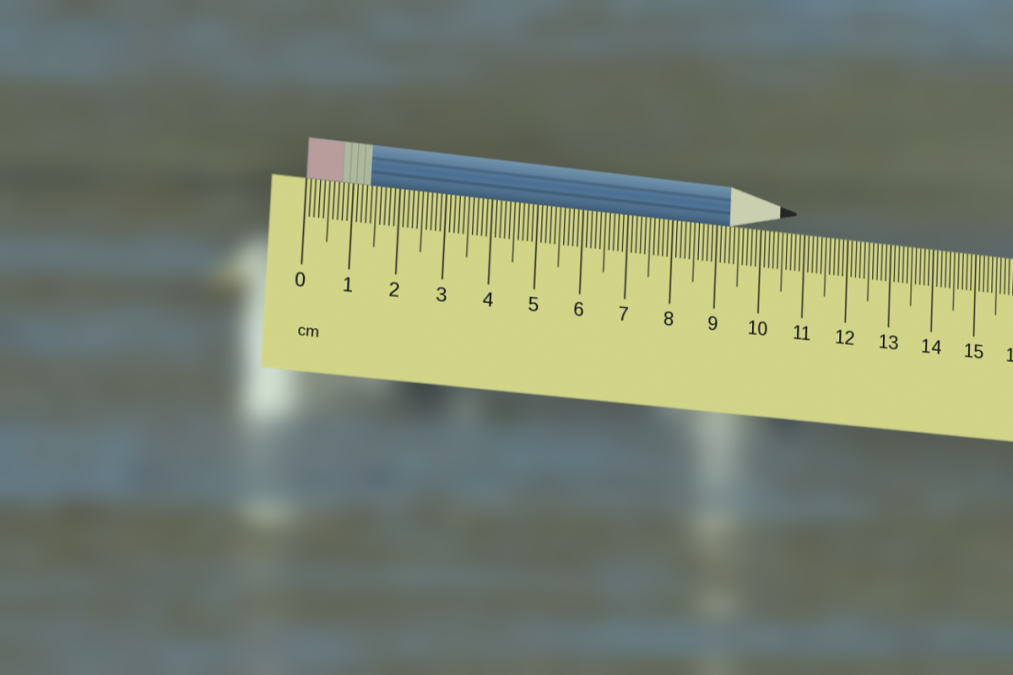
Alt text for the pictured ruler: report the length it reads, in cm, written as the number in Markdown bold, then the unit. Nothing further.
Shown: **10.8** cm
